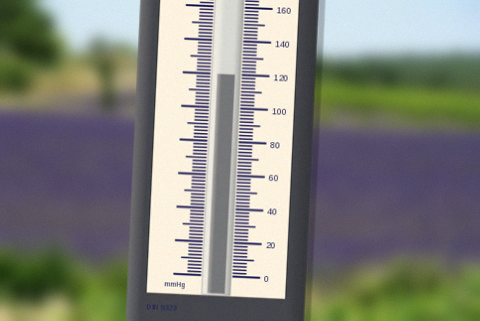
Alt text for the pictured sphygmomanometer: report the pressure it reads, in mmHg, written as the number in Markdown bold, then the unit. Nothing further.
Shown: **120** mmHg
